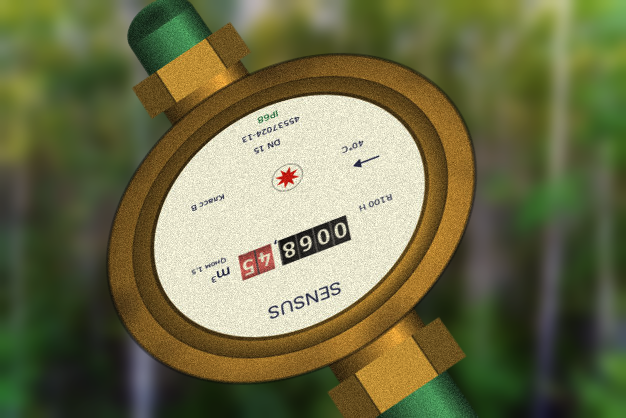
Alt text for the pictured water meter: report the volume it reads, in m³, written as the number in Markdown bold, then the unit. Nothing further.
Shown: **68.45** m³
